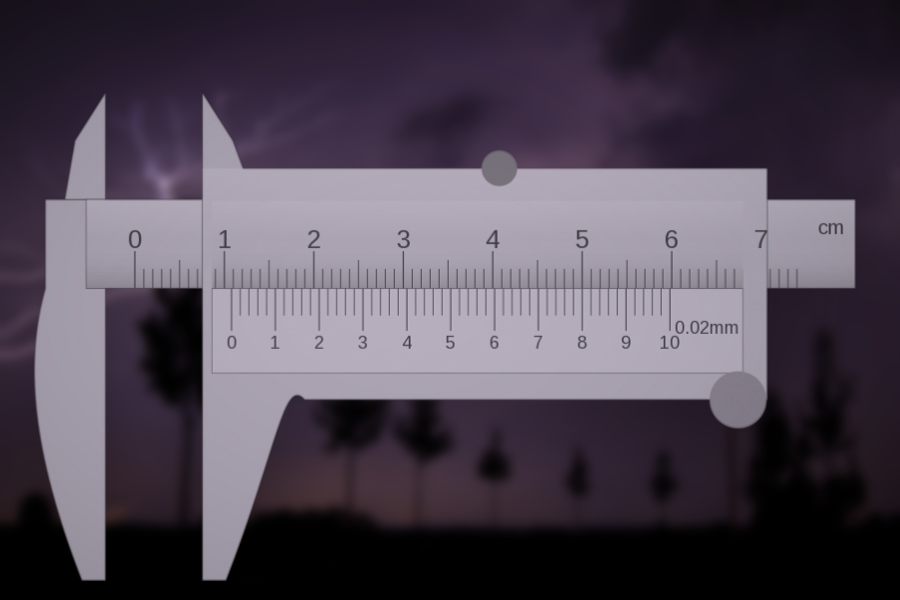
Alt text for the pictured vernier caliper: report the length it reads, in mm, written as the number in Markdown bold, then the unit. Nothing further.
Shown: **10.8** mm
